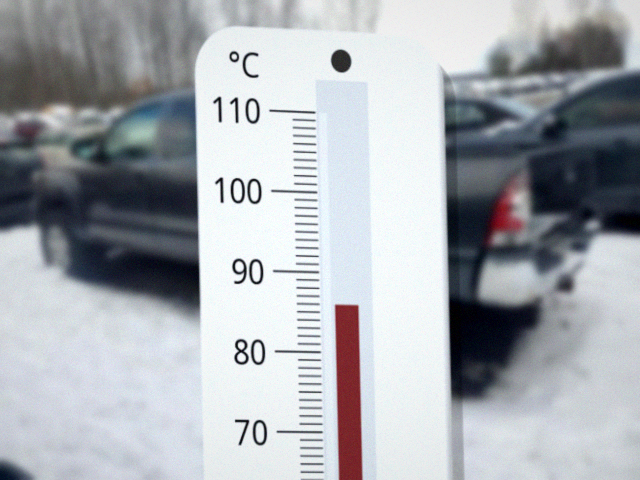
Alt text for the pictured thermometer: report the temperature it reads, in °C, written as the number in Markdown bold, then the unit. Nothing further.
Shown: **86** °C
